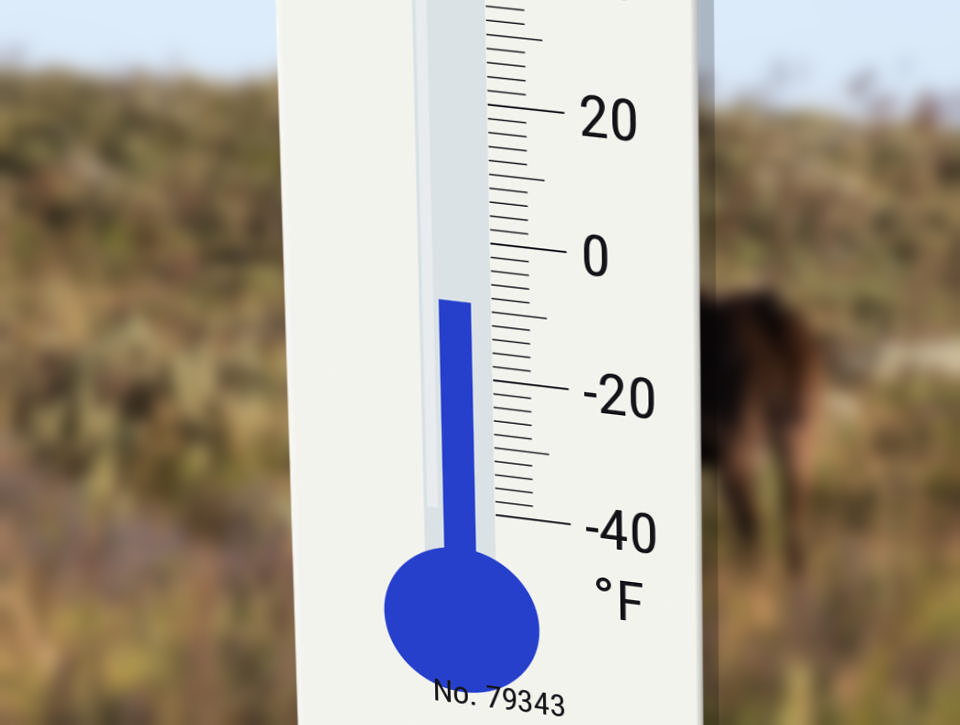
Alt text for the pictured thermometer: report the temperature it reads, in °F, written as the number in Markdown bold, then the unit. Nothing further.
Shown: **-9** °F
